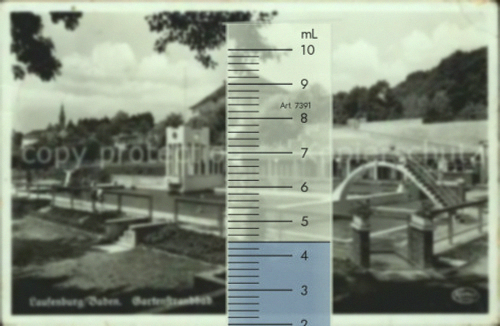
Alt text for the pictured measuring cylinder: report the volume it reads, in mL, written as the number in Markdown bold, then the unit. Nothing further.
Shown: **4.4** mL
